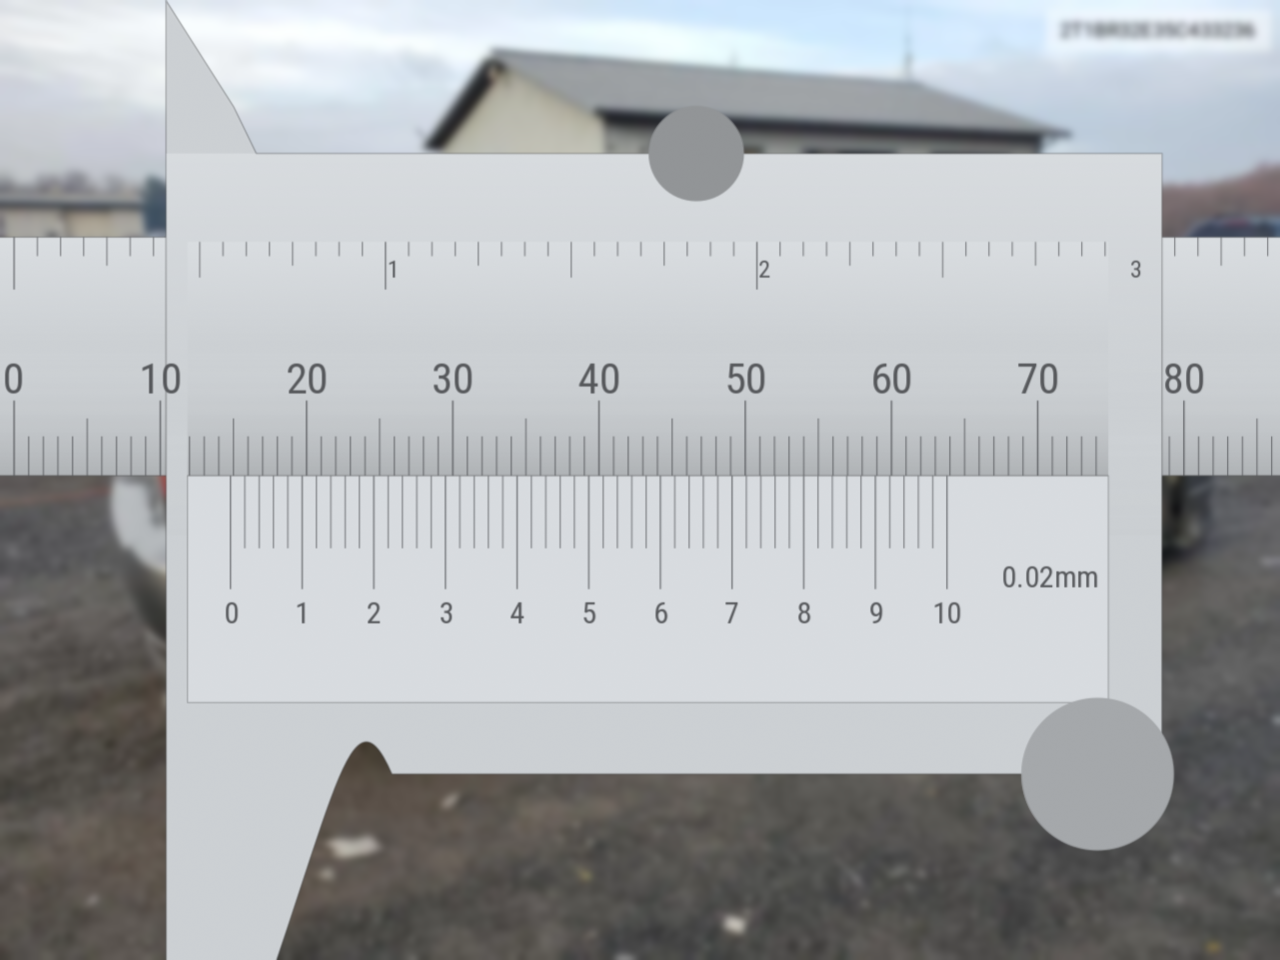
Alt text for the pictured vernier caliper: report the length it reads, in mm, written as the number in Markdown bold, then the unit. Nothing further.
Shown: **14.8** mm
